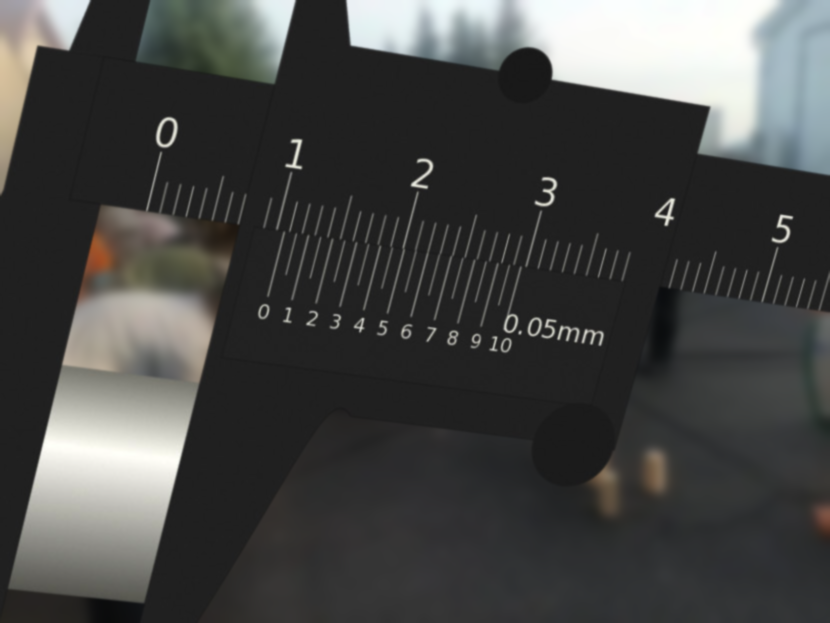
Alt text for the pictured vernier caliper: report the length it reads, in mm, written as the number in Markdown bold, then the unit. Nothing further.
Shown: **10.6** mm
